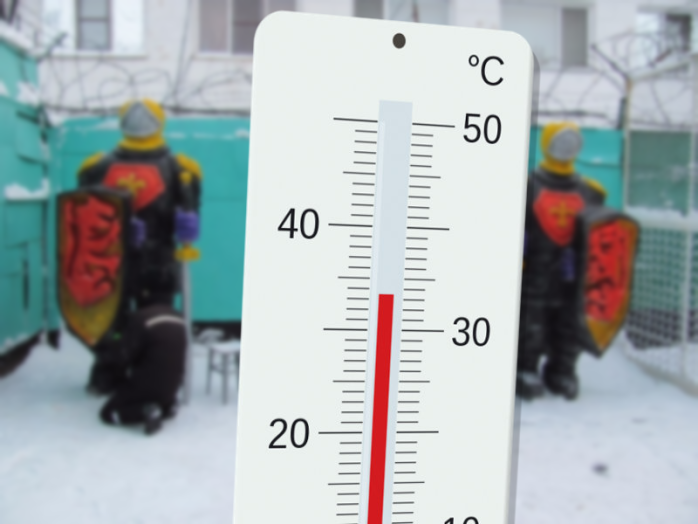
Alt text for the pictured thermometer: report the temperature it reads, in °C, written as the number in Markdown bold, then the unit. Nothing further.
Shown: **33.5** °C
